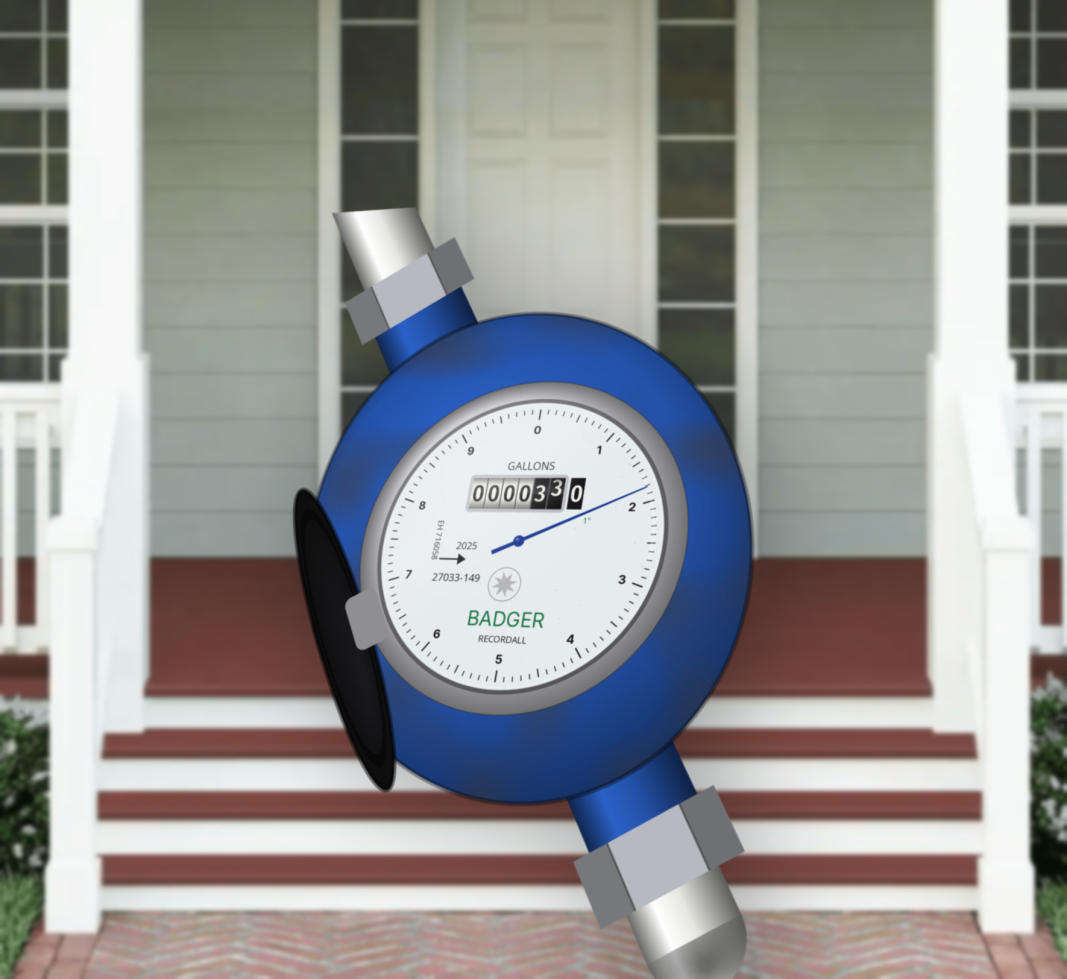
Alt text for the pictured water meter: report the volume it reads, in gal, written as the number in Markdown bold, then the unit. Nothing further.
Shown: **331.8** gal
